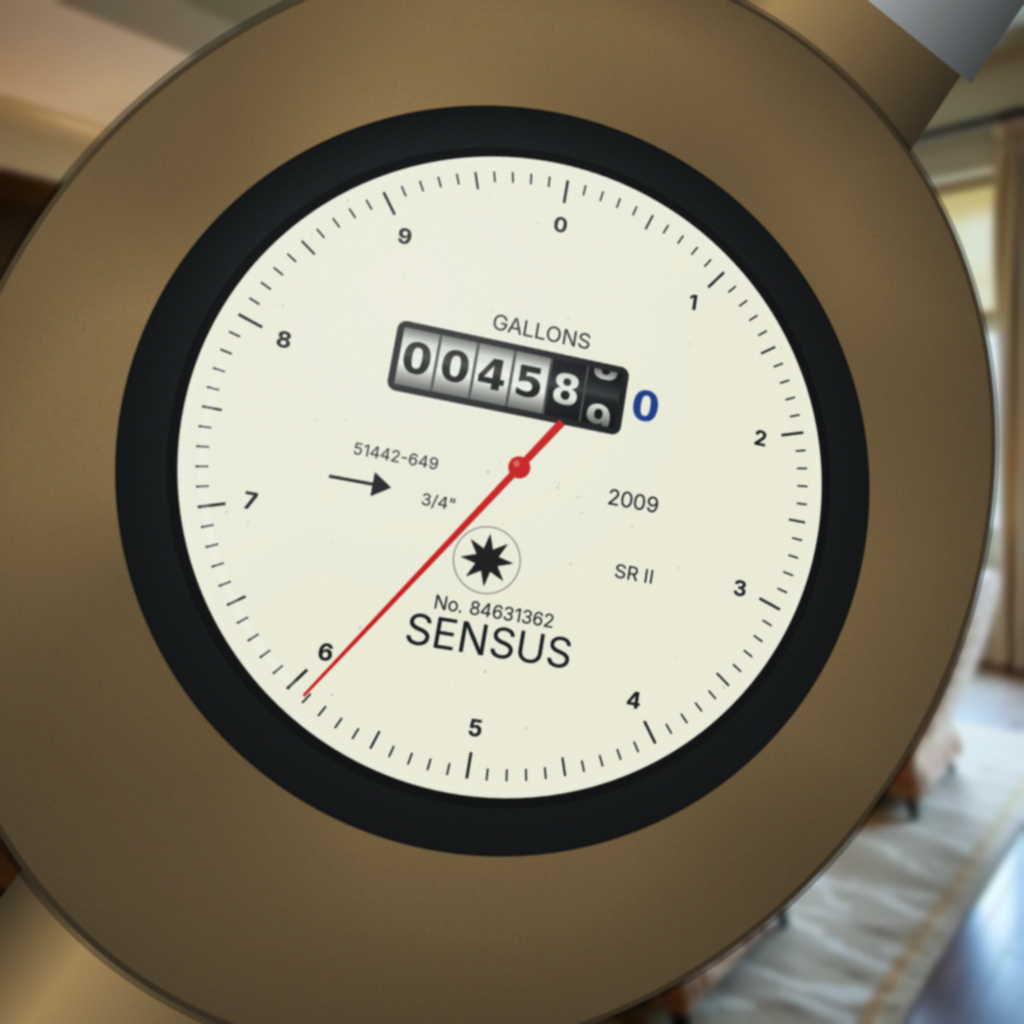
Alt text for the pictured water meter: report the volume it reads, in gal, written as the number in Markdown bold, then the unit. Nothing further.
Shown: **45885.9** gal
